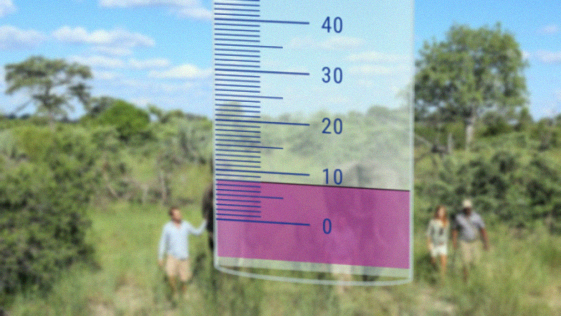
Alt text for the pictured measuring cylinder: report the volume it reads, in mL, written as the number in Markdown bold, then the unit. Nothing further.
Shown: **8** mL
